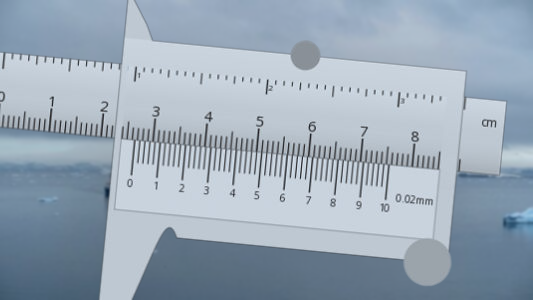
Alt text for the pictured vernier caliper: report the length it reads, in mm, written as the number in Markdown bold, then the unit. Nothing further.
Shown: **26.5** mm
